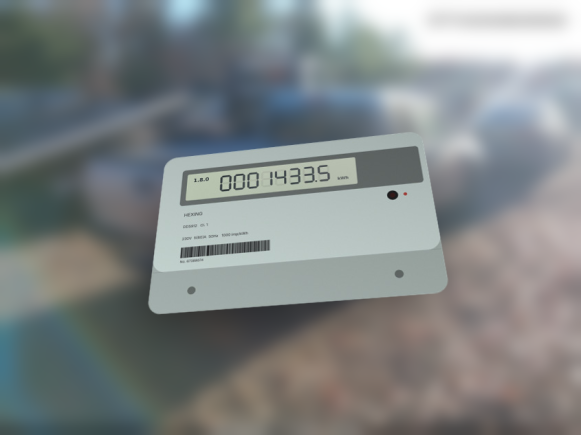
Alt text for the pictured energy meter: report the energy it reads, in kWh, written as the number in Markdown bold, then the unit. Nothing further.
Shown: **1433.5** kWh
